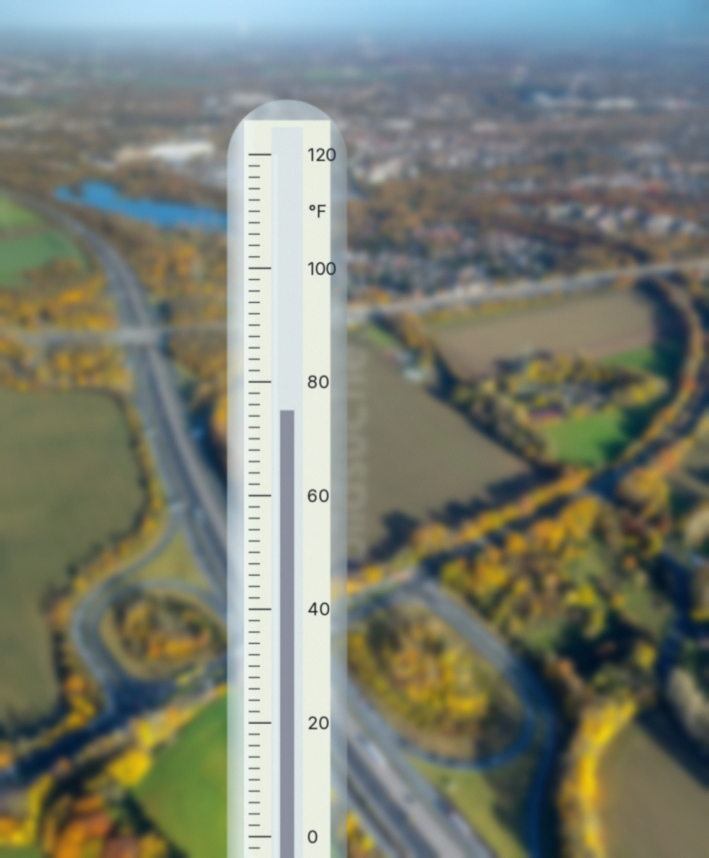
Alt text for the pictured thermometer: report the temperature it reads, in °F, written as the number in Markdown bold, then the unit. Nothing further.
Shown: **75** °F
